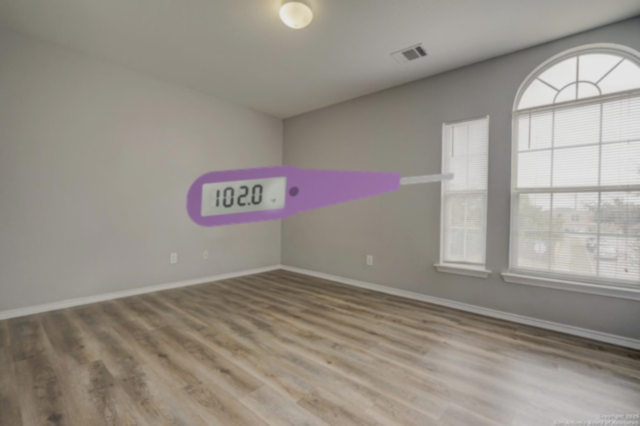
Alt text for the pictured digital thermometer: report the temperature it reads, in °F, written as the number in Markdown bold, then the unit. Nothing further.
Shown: **102.0** °F
